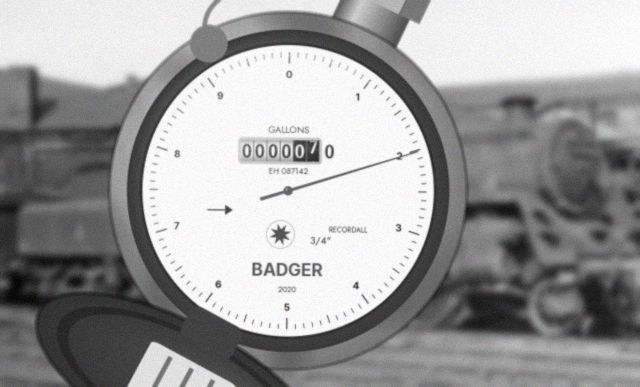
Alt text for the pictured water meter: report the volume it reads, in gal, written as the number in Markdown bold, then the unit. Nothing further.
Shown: **72.0** gal
